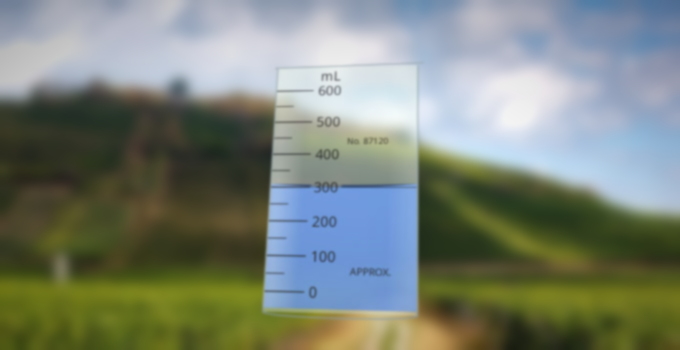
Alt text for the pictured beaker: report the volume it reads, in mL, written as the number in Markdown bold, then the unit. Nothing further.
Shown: **300** mL
